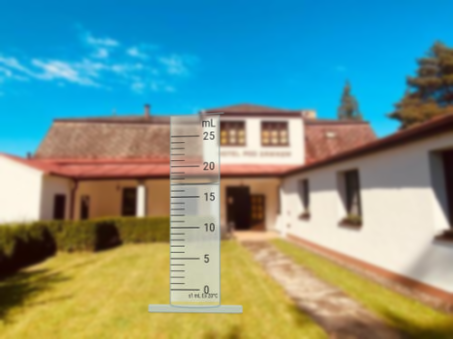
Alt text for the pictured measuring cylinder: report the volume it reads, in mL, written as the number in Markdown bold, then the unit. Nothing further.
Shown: **17** mL
